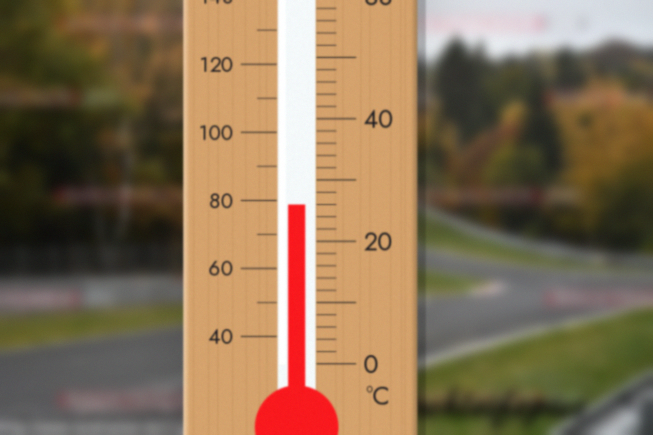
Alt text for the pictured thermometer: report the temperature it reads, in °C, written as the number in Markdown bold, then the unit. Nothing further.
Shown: **26** °C
